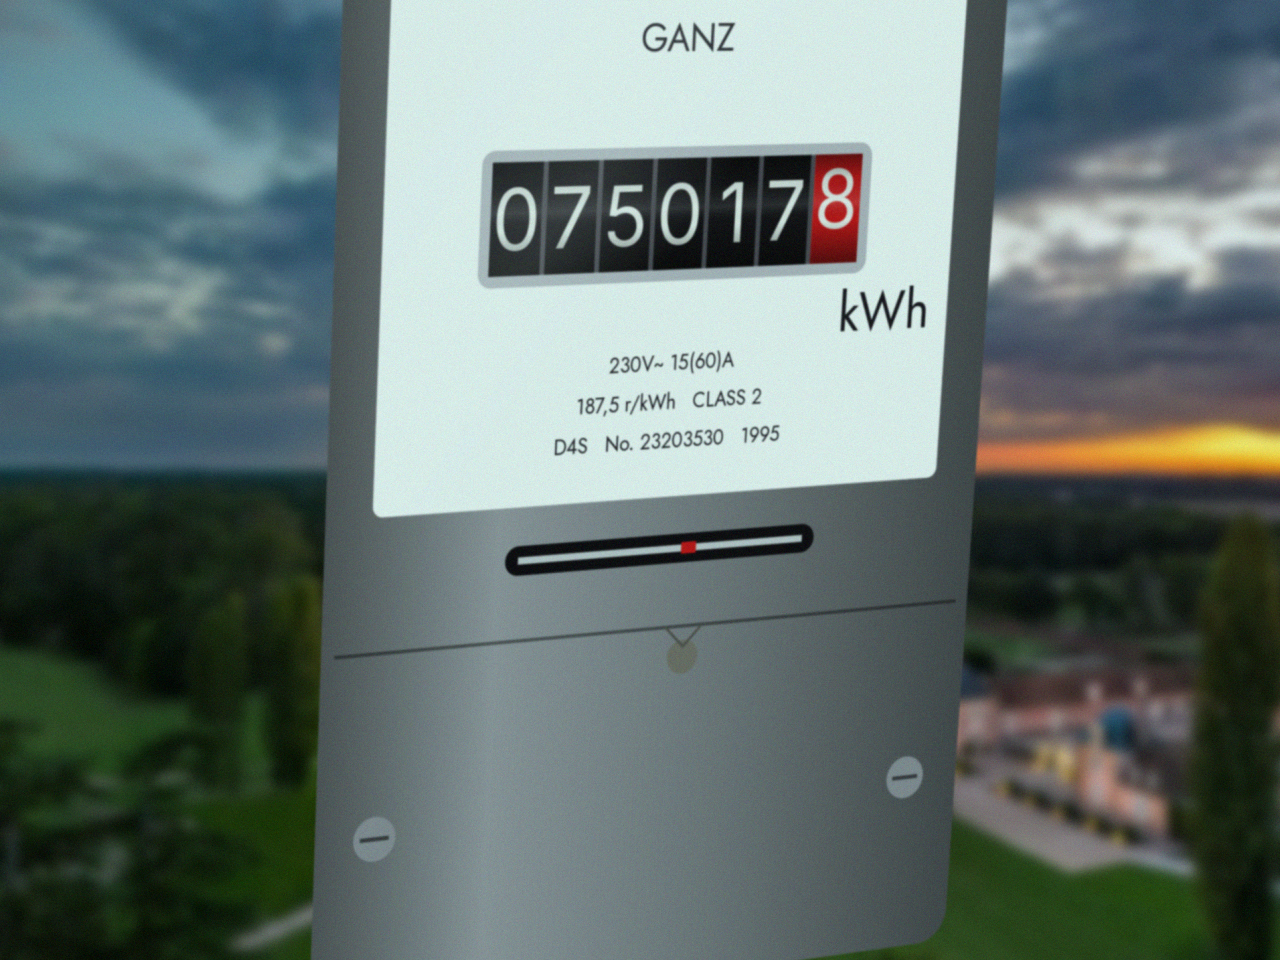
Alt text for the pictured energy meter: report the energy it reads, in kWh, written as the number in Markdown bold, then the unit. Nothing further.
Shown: **75017.8** kWh
